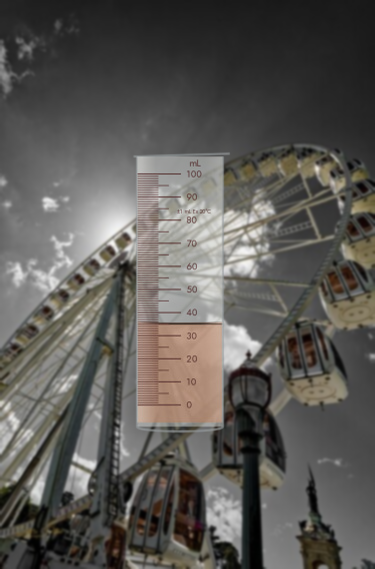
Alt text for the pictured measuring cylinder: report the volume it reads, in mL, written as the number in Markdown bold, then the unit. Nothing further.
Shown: **35** mL
